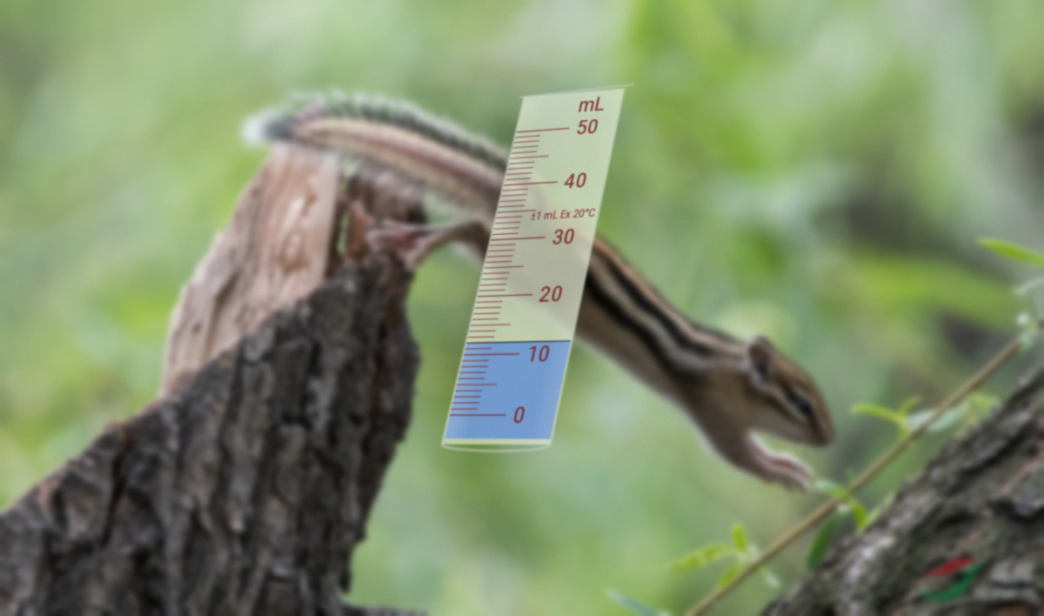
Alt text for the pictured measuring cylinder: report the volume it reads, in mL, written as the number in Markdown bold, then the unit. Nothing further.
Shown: **12** mL
